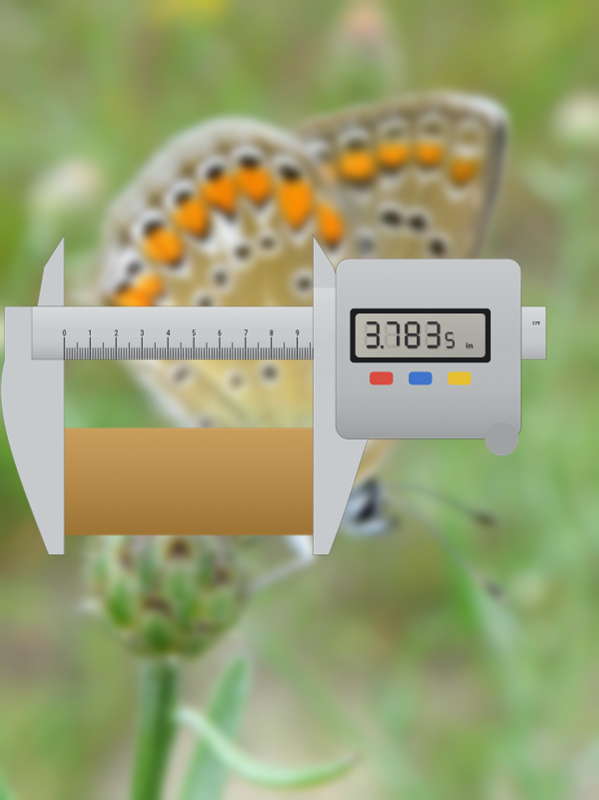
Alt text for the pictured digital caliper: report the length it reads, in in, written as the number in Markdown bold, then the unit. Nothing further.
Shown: **3.7835** in
